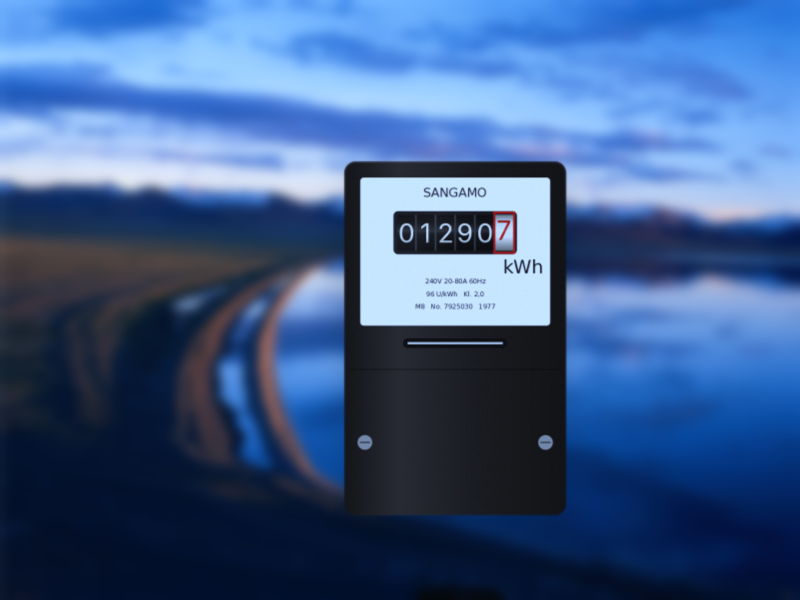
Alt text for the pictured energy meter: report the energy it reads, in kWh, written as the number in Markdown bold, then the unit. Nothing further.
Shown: **1290.7** kWh
